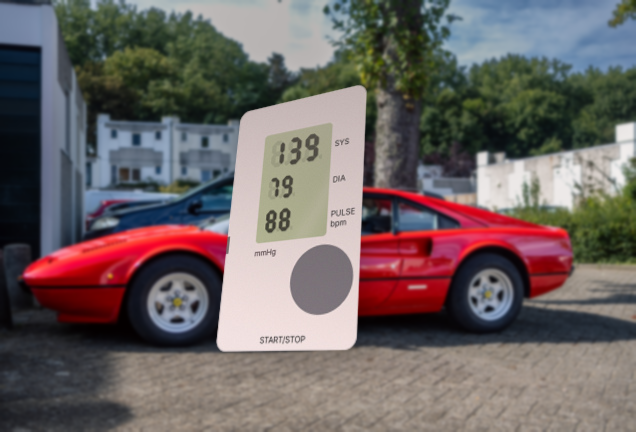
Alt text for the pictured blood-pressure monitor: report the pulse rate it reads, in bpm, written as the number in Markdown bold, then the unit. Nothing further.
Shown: **88** bpm
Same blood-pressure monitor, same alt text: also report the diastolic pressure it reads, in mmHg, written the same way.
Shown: **79** mmHg
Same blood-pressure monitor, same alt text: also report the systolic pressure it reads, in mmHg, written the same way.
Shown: **139** mmHg
